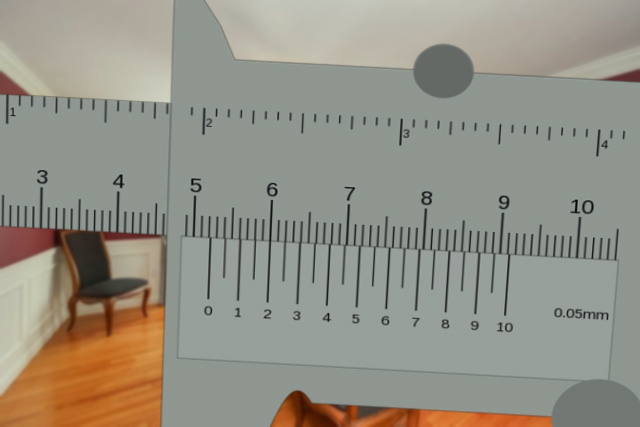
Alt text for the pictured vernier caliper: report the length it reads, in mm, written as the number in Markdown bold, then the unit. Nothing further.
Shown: **52.2** mm
